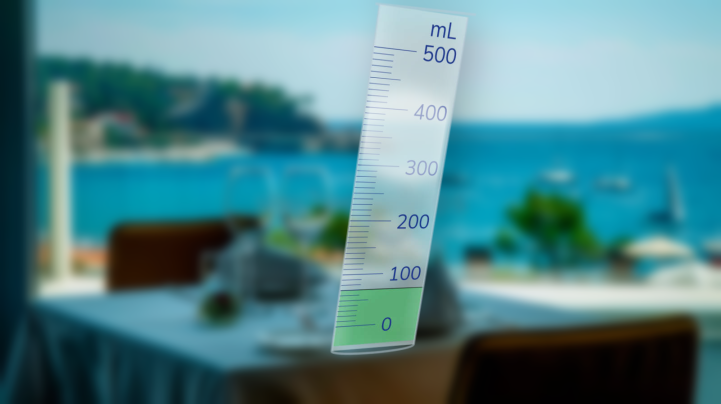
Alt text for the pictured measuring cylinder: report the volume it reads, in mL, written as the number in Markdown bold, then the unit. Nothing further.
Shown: **70** mL
